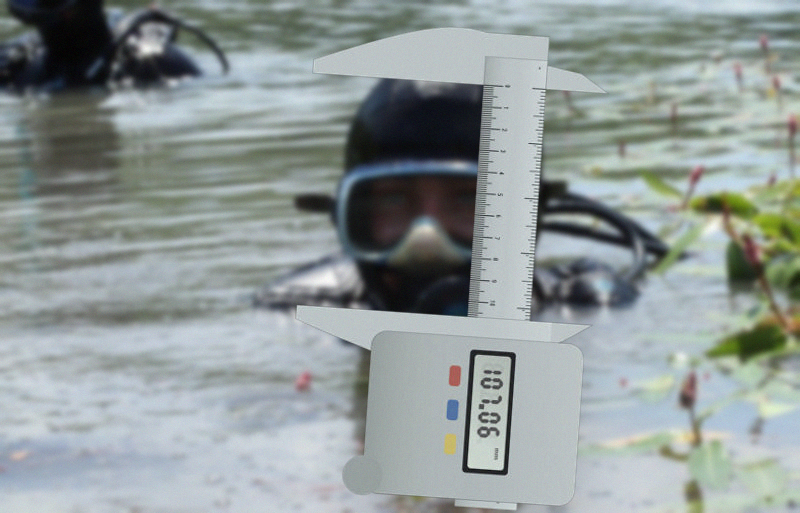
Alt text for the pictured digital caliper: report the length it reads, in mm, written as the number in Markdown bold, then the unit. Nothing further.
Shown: **107.06** mm
